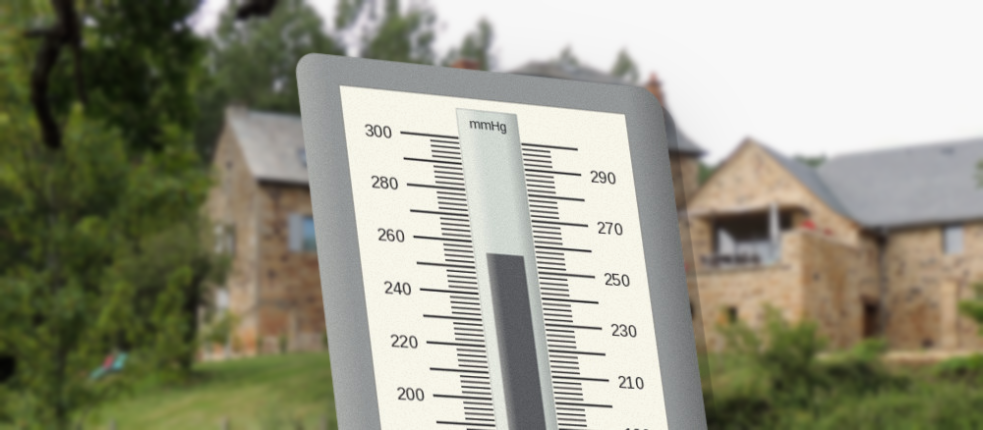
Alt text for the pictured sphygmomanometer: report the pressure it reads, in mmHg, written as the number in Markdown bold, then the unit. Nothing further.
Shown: **256** mmHg
